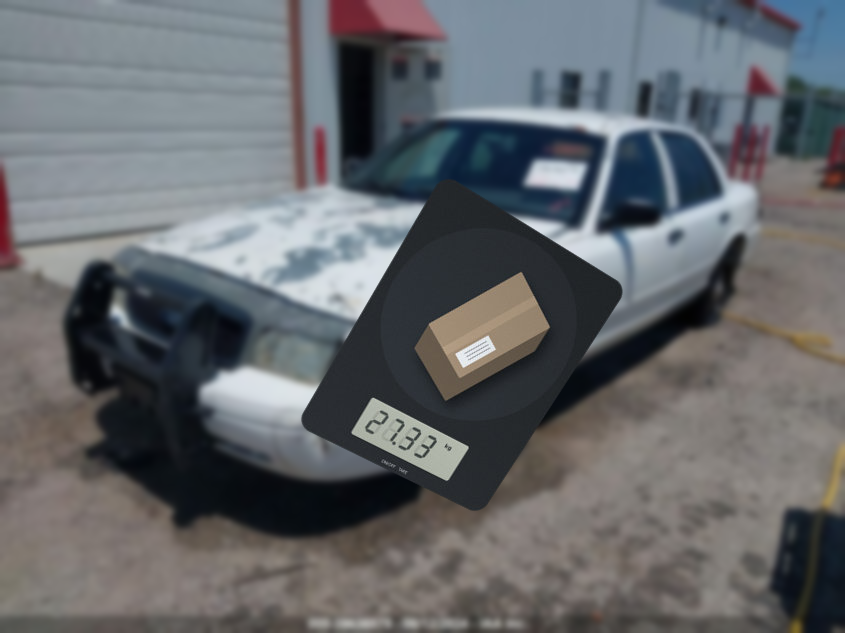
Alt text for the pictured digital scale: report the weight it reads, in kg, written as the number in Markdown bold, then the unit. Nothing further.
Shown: **27.33** kg
